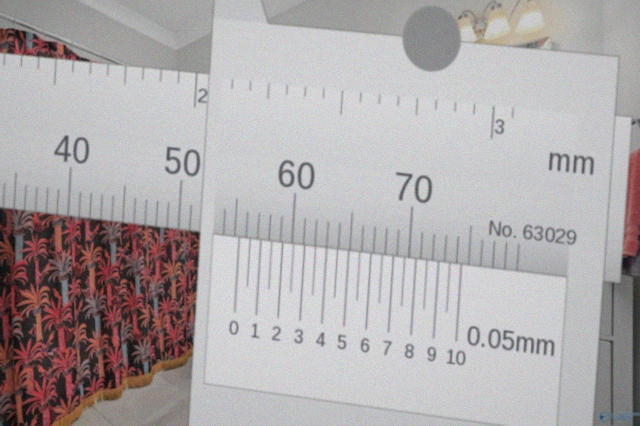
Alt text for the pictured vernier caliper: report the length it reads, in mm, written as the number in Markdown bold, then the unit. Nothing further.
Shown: **55.4** mm
